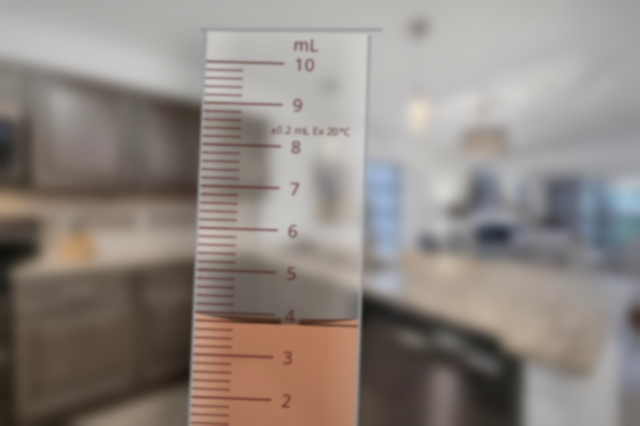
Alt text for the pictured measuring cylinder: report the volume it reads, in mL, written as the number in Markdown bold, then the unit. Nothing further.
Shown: **3.8** mL
